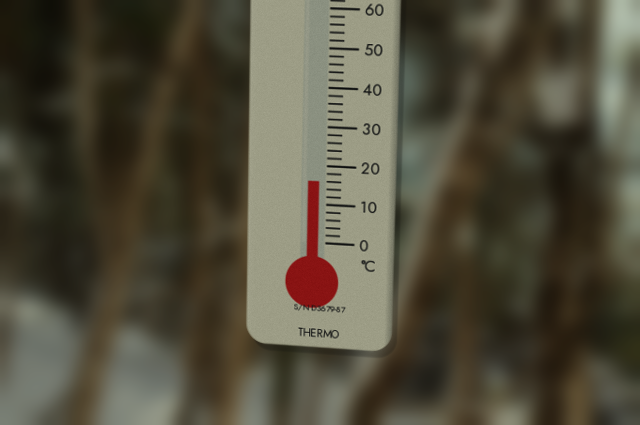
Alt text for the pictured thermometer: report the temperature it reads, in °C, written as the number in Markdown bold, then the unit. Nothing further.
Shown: **16** °C
